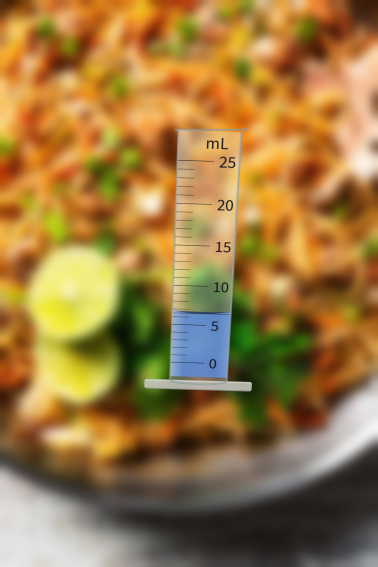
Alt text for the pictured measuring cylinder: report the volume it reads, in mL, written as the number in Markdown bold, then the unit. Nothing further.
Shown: **6.5** mL
